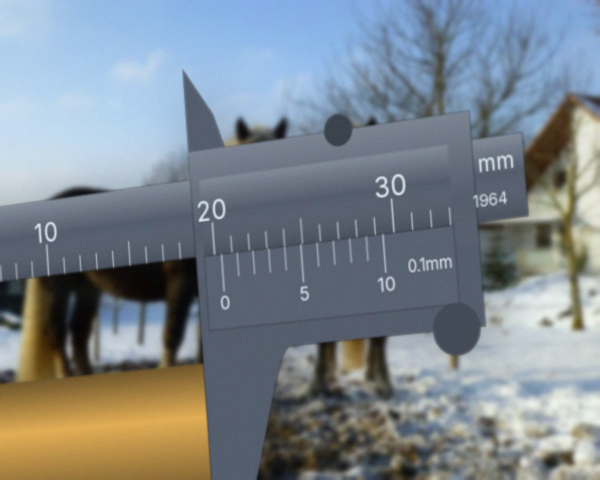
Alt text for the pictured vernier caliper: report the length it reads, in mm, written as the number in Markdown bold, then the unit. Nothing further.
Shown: **20.4** mm
